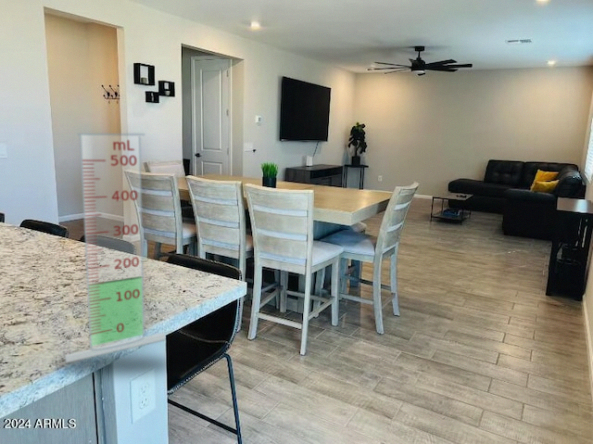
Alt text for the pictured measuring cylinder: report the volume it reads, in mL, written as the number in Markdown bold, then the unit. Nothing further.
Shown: **150** mL
